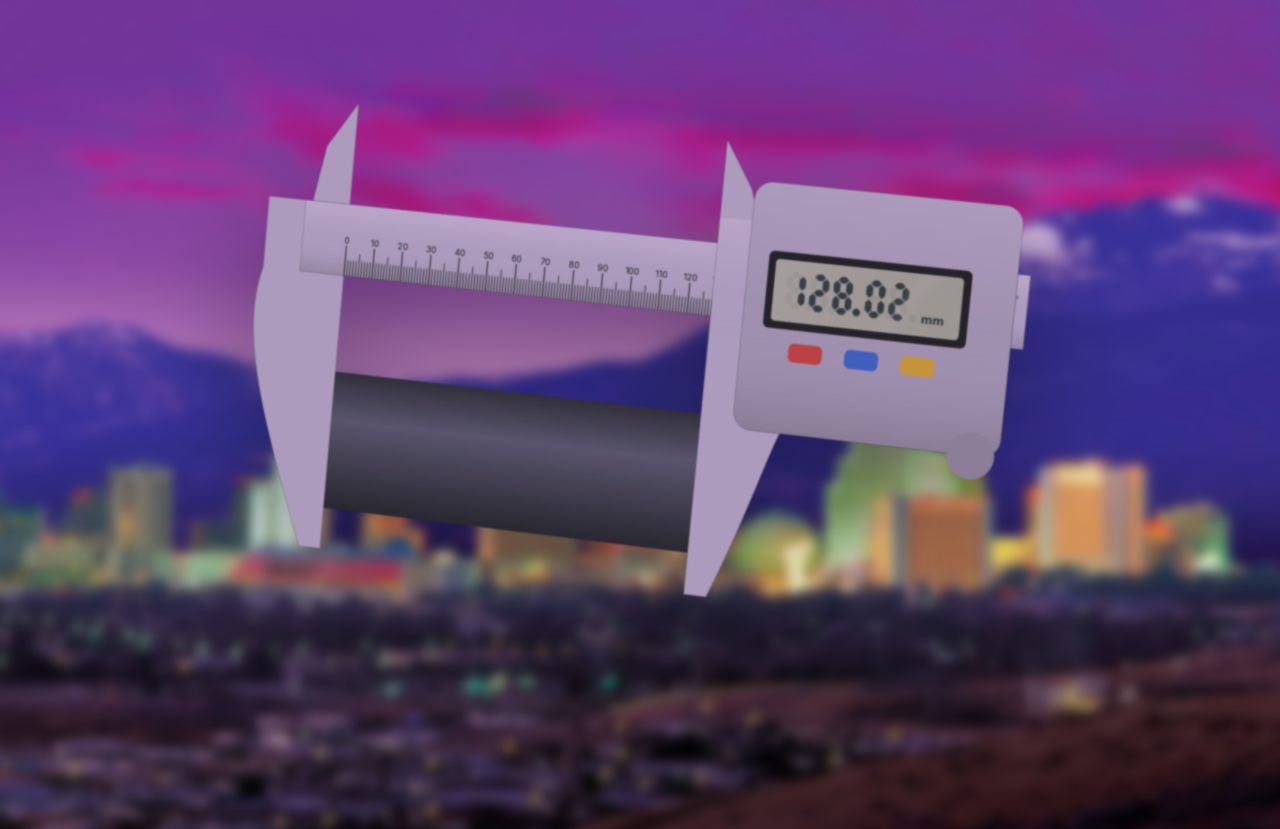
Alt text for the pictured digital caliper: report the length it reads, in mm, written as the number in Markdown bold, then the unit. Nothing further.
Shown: **128.02** mm
